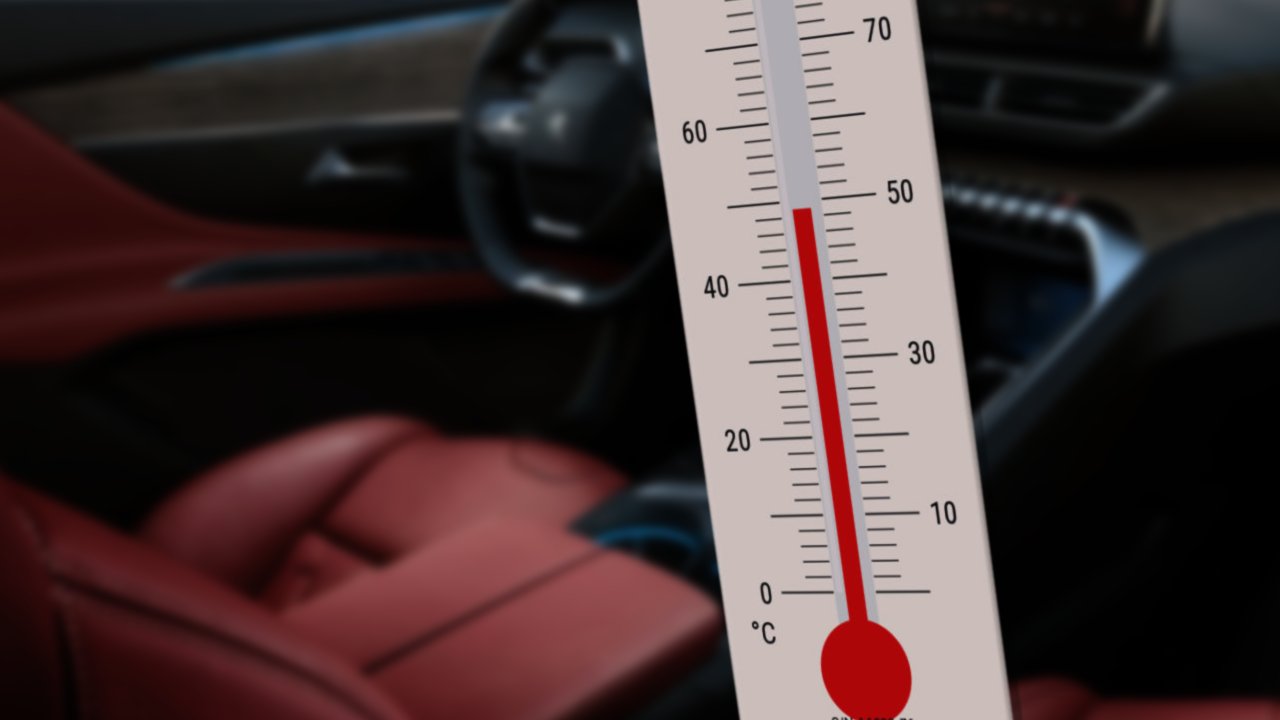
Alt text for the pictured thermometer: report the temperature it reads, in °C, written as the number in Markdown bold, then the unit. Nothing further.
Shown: **49** °C
